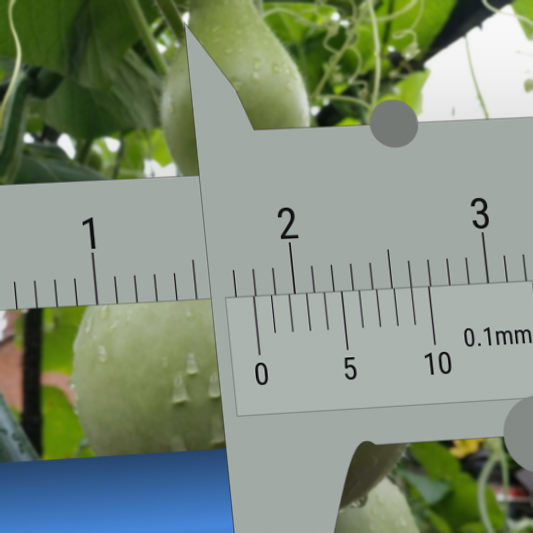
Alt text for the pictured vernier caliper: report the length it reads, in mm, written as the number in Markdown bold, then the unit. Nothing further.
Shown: **17.9** mm
